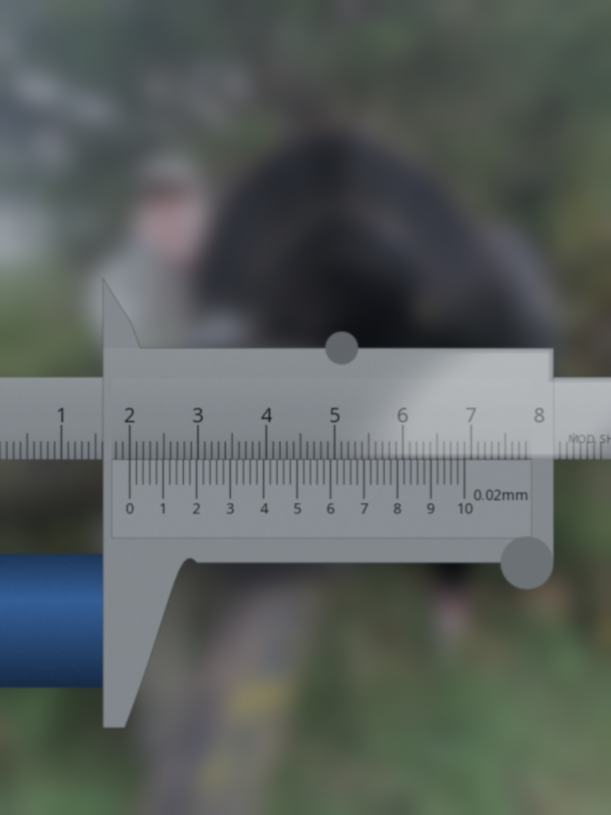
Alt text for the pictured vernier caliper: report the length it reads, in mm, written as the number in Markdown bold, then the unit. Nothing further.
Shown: **20.0** mm
